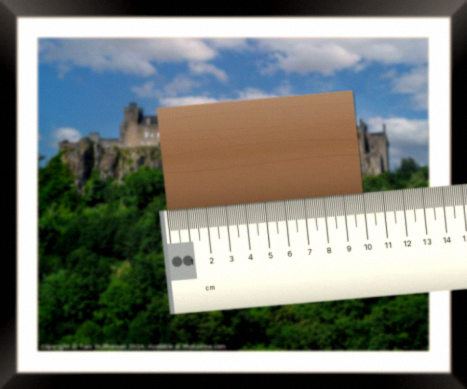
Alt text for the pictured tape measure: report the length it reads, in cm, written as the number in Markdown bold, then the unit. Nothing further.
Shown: **10** cm
